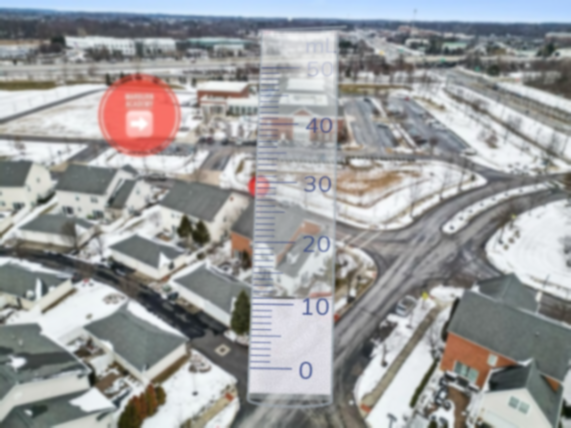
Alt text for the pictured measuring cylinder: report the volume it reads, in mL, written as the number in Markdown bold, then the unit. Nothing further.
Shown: **11** mL
